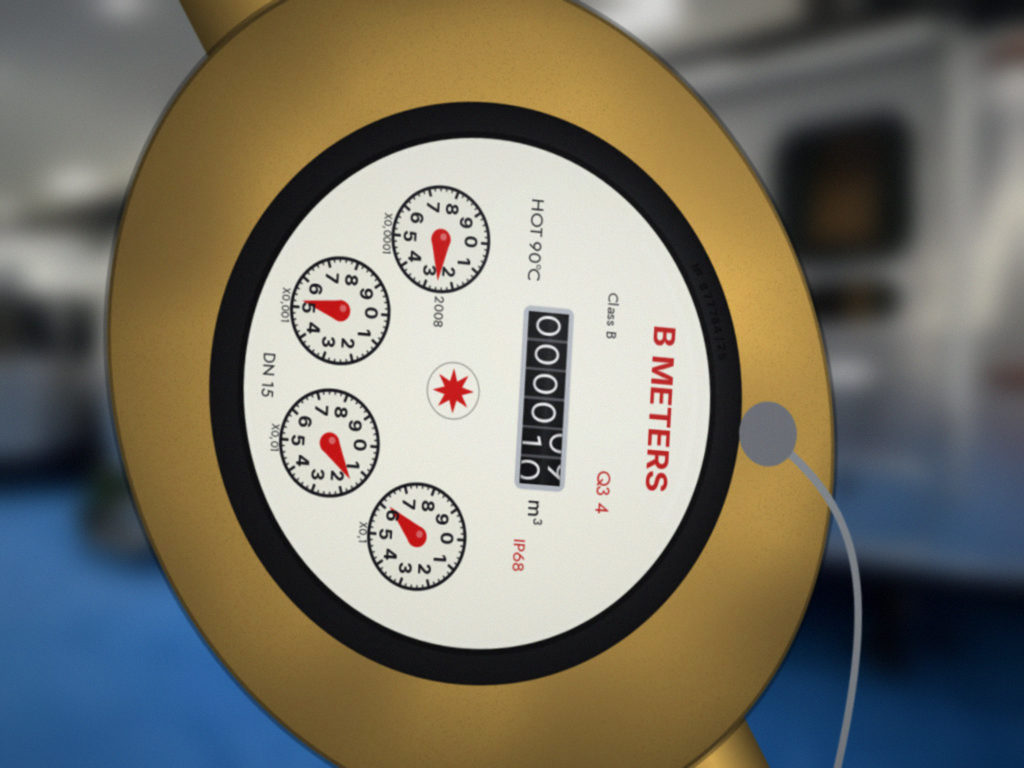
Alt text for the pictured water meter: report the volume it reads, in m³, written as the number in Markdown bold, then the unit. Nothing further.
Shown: **9.6152** m³
